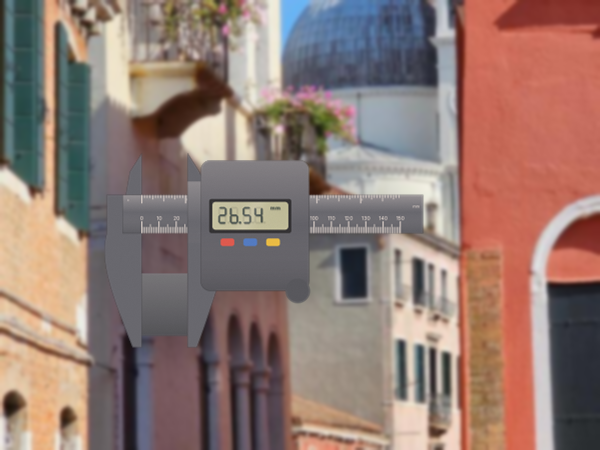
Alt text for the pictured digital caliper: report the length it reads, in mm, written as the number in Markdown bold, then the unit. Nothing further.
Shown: **26.54** mm
